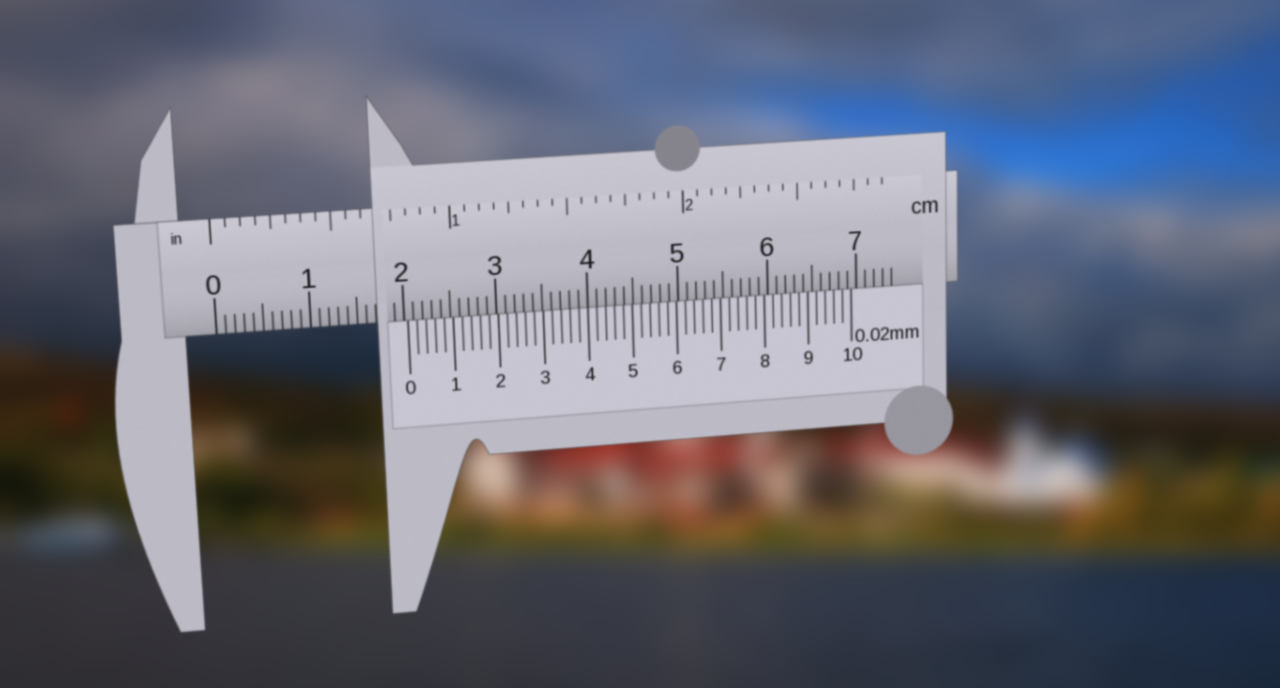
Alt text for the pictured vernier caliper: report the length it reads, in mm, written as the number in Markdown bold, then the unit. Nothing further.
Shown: **20.4** mm
